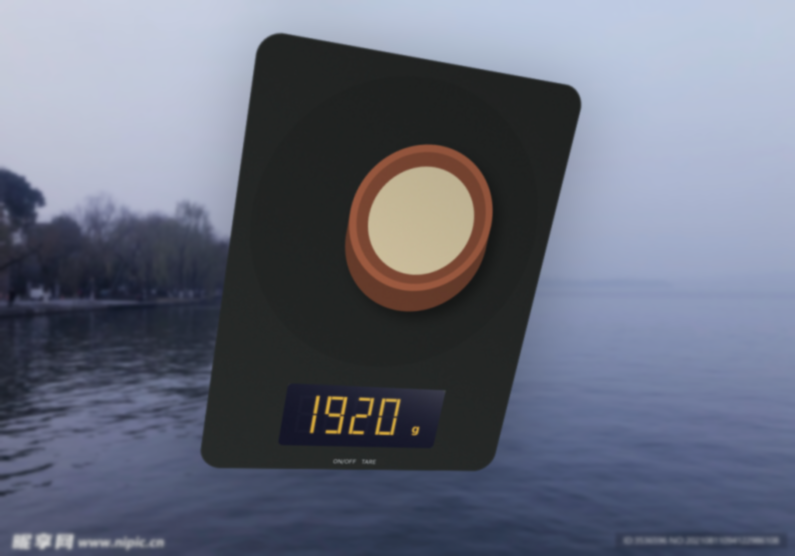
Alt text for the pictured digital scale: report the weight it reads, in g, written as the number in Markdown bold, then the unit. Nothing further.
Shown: **1920** g
